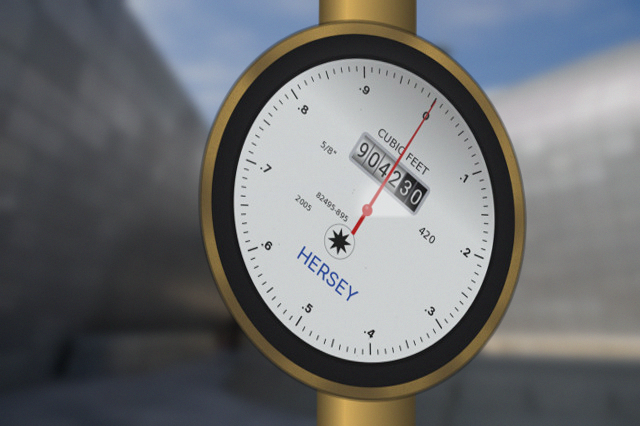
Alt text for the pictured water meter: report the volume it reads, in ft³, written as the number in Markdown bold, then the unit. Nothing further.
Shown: **904230.00** ft³
